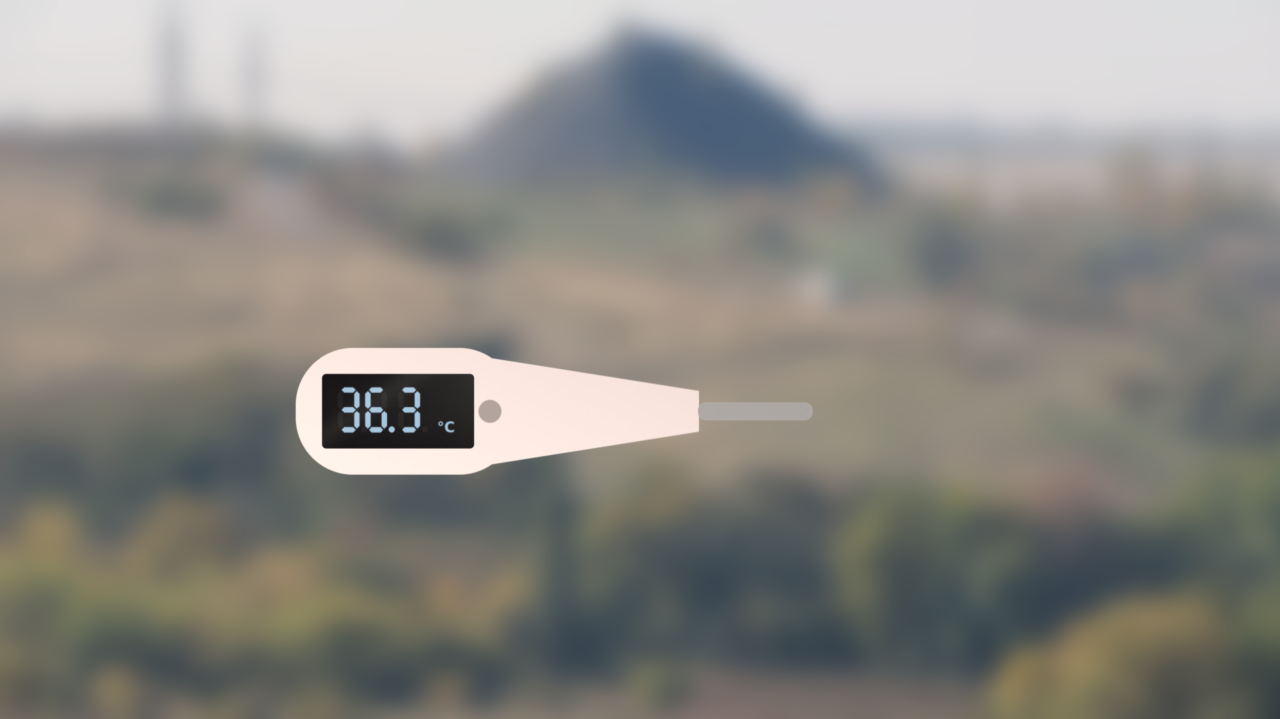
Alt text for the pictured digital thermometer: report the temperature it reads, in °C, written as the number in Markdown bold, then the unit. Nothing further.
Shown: **36.3** °C
